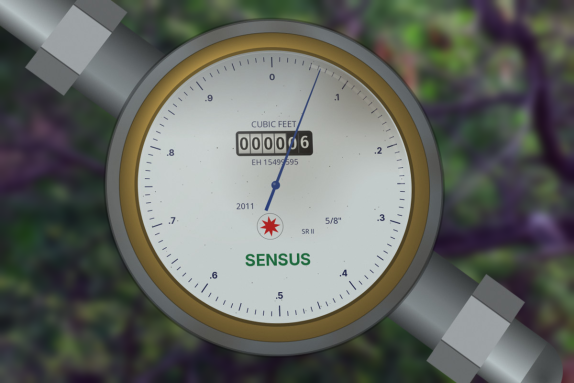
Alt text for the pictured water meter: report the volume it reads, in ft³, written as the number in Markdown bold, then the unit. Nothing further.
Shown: **6.06** ft³
